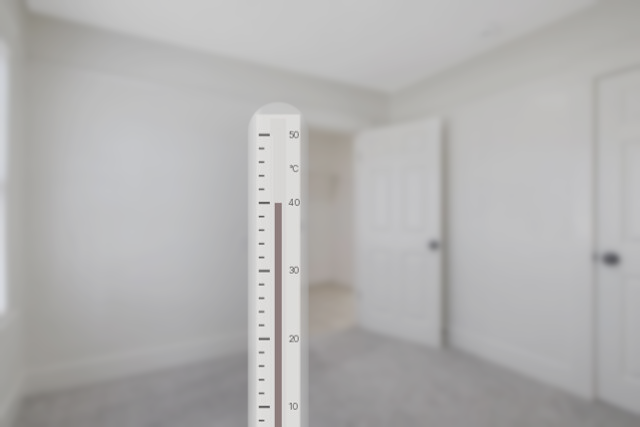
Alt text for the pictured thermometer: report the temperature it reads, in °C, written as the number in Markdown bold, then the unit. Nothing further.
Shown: **40** °C
